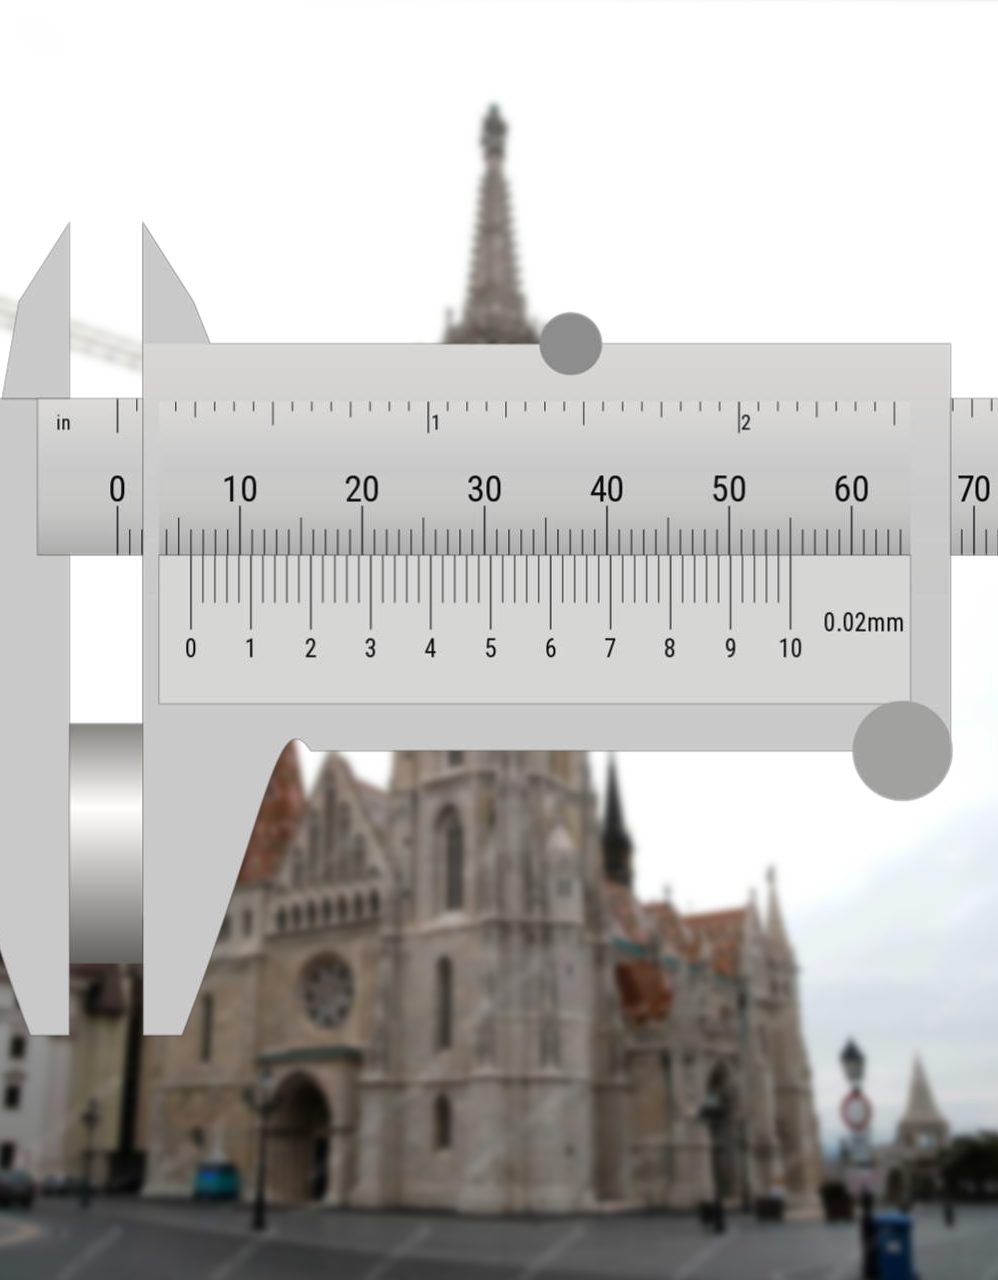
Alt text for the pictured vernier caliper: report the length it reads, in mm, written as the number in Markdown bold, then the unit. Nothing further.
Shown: **6.0** mm
